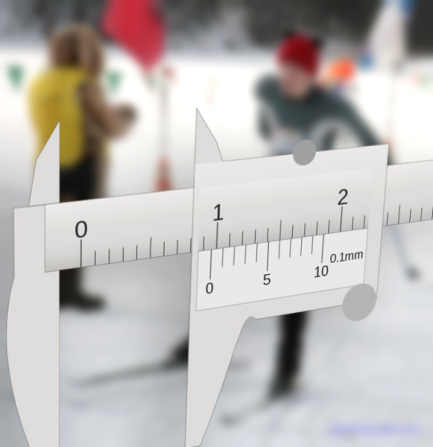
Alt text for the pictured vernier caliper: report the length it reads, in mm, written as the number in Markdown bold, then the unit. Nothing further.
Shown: **9.6** mm
